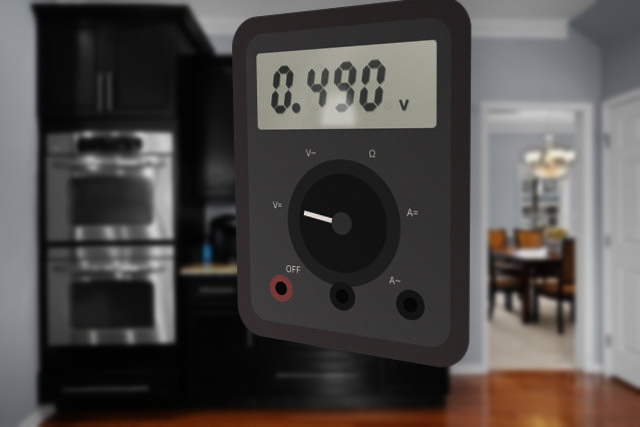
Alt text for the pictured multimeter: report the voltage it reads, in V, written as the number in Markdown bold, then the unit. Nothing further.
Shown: **0.490** V
